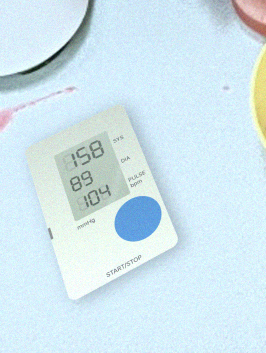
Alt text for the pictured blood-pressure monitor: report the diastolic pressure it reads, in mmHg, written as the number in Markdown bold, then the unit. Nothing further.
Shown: **89** mmHg
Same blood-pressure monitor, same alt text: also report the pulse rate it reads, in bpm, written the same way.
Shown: **104** bpm
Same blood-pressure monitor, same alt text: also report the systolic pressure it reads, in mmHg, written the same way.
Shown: **158** mmHg
